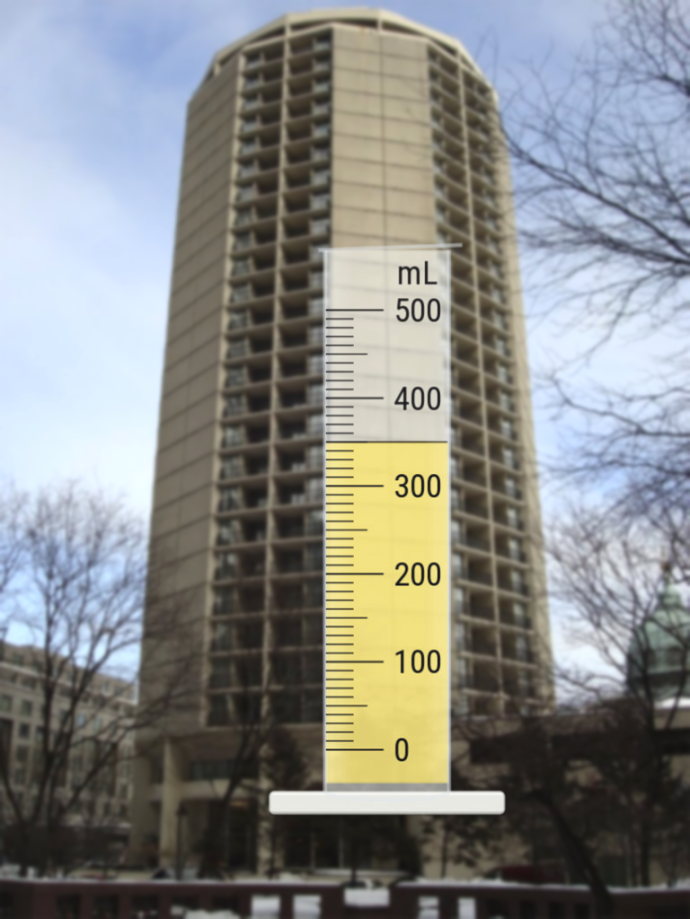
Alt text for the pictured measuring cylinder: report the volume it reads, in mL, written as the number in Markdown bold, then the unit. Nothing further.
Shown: **350** mL
